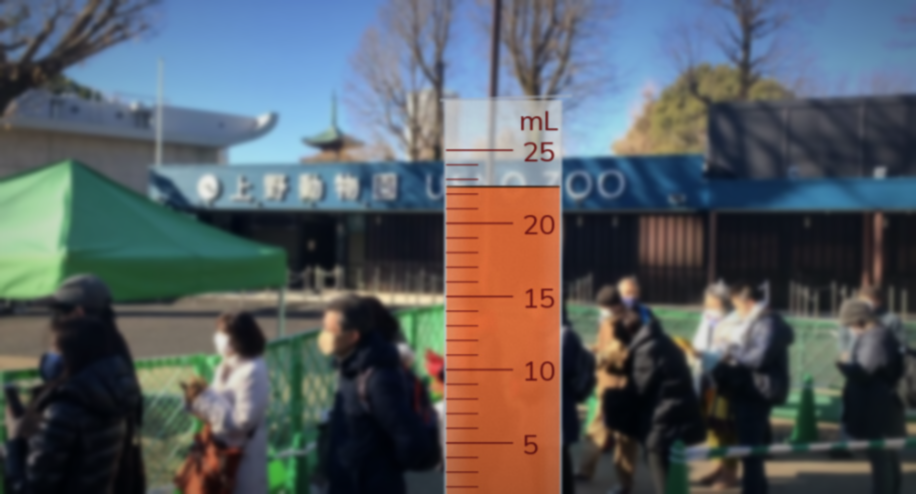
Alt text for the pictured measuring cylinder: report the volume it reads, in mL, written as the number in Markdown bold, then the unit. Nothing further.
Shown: **22.5** mL
